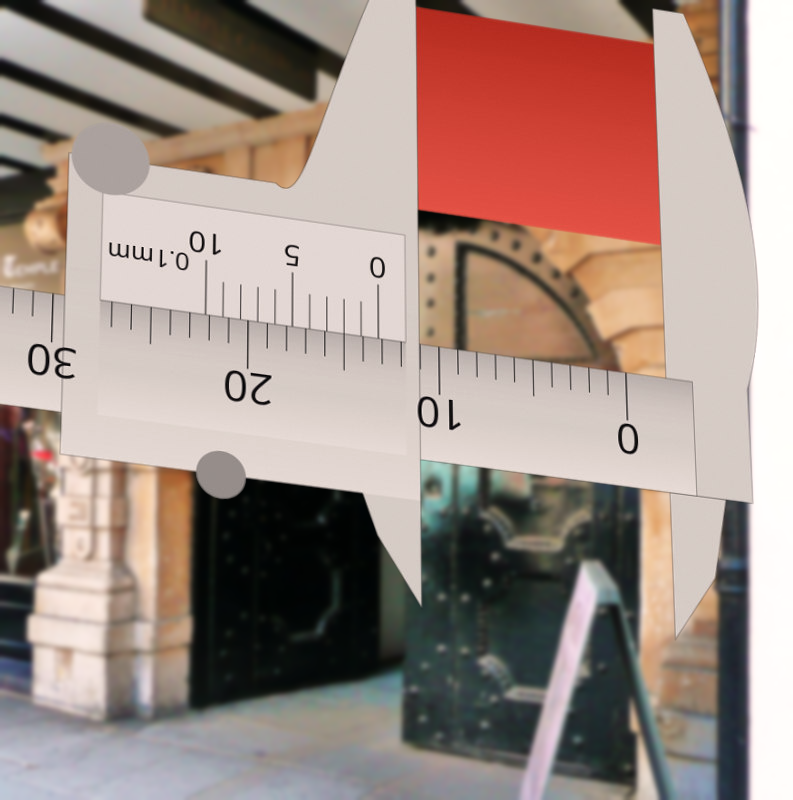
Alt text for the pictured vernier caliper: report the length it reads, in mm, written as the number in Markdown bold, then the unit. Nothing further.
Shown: **13.2** mm
